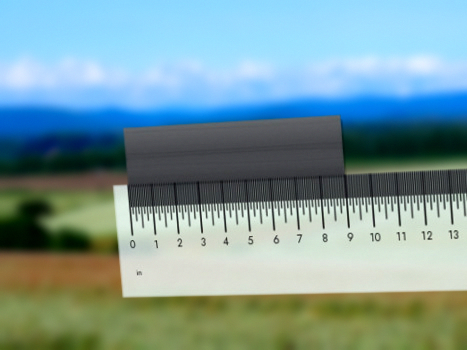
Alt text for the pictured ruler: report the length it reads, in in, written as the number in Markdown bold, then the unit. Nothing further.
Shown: **9** in
